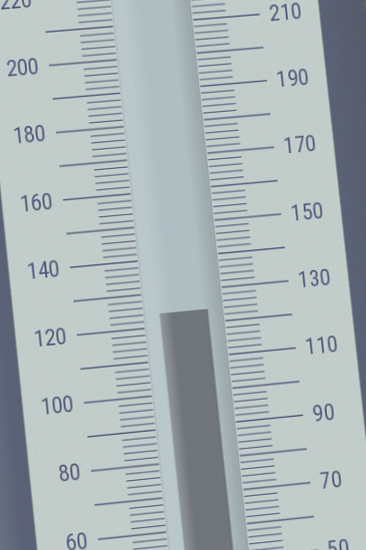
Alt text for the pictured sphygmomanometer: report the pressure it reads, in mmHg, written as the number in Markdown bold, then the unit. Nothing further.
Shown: **124** mmHg
